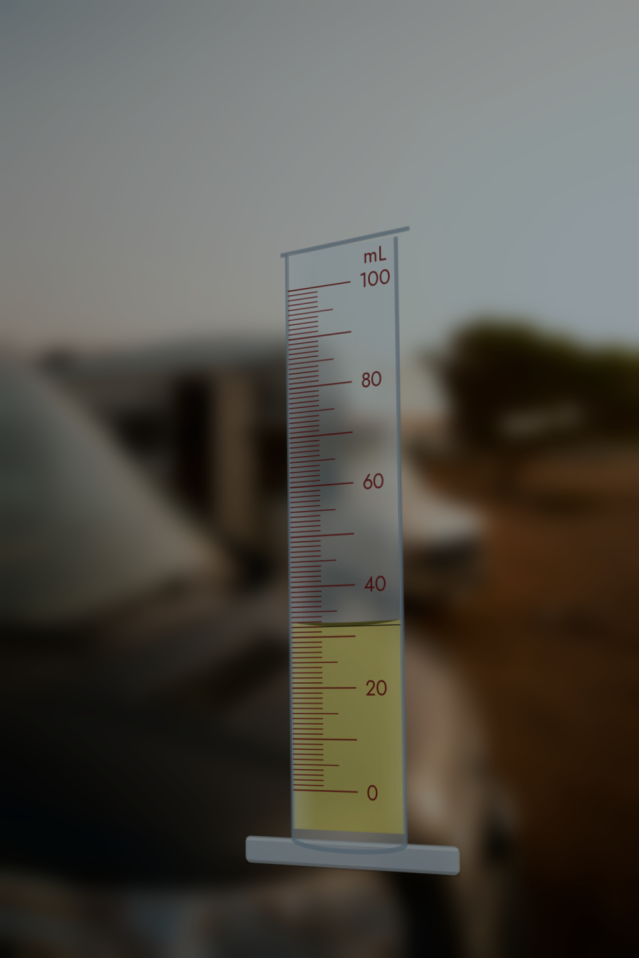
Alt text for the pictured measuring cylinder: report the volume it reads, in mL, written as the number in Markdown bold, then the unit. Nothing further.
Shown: **32** mL
